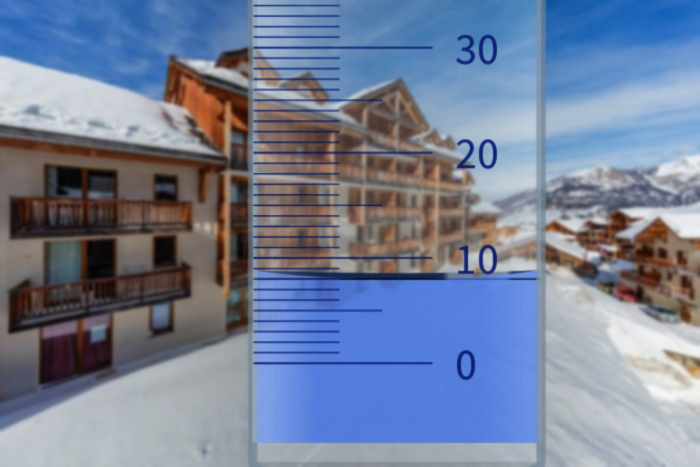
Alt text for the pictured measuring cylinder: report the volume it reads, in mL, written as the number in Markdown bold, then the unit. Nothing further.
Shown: **8** mL
